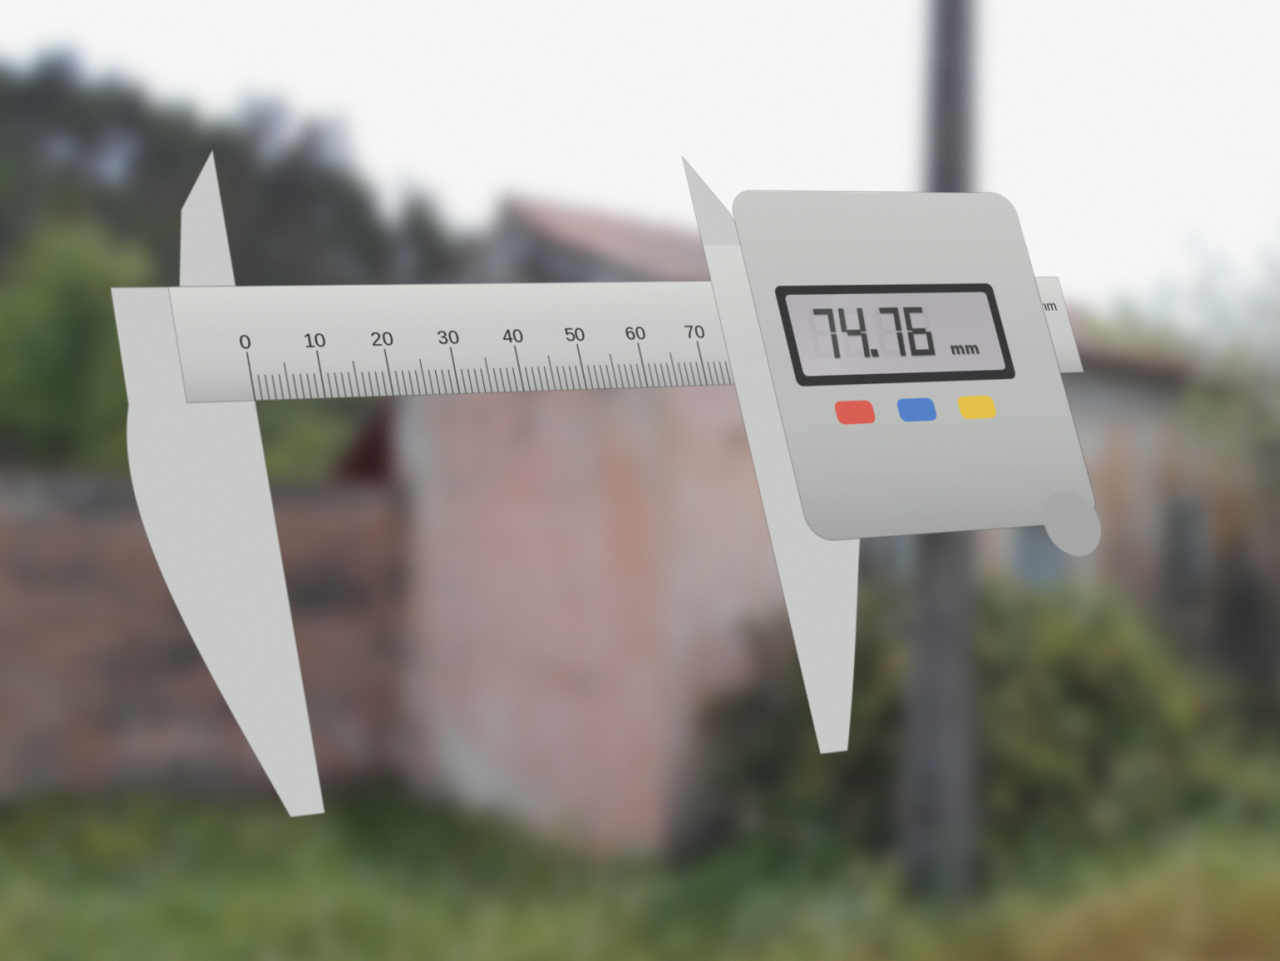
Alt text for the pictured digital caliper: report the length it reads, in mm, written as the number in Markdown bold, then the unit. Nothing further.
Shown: **74.76** mm
